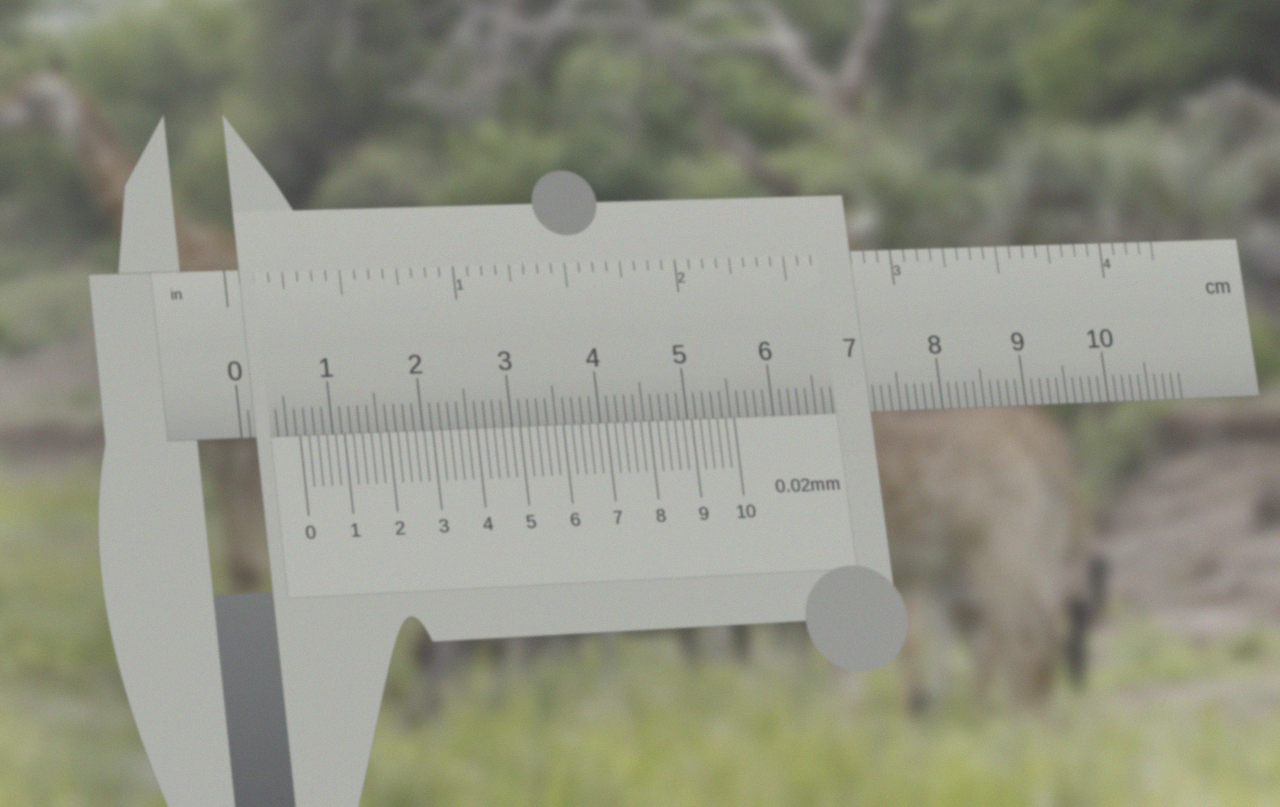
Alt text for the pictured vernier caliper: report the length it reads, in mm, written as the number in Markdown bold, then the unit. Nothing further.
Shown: **6.4** mm
